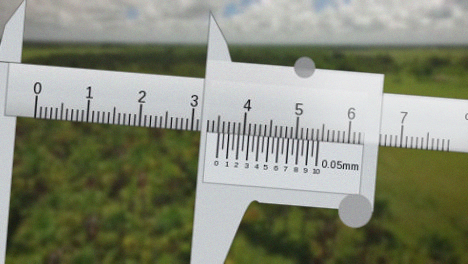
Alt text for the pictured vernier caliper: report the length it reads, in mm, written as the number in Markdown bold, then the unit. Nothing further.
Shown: **35.2** mm
